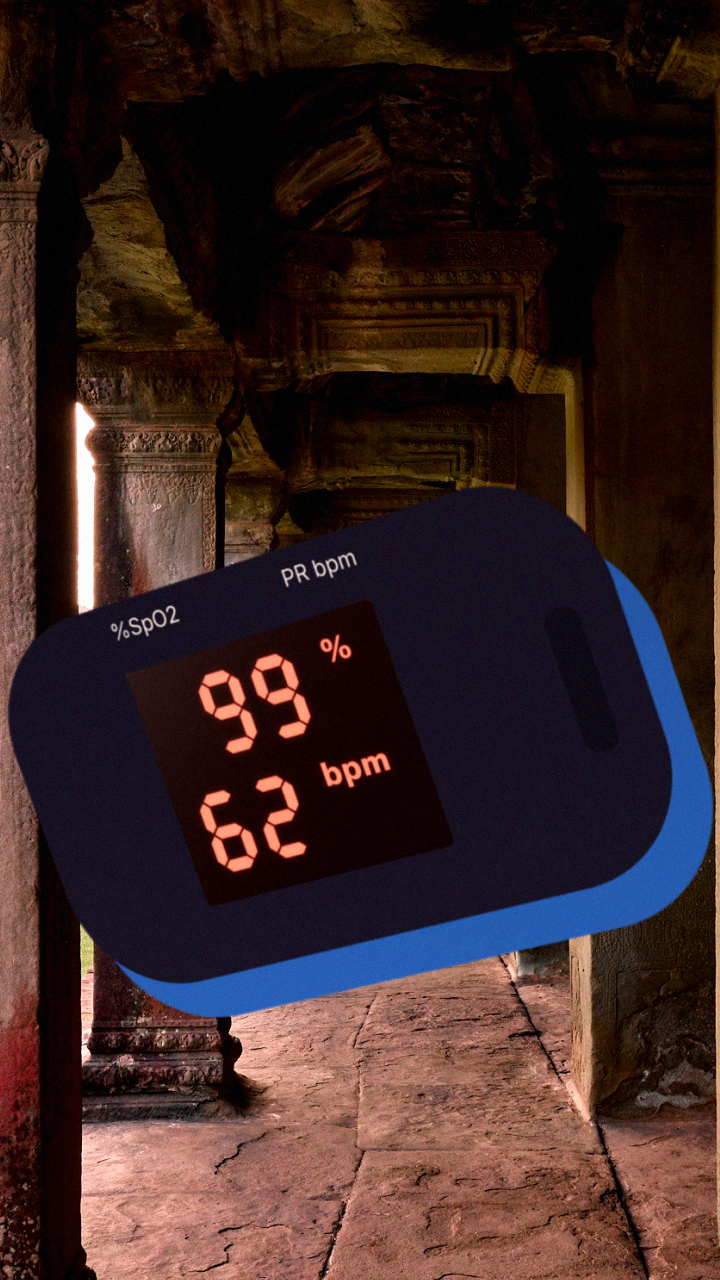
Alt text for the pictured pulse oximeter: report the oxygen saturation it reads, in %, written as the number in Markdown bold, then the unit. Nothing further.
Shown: **99** %
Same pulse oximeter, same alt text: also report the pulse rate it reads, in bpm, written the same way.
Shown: **62** bpm
